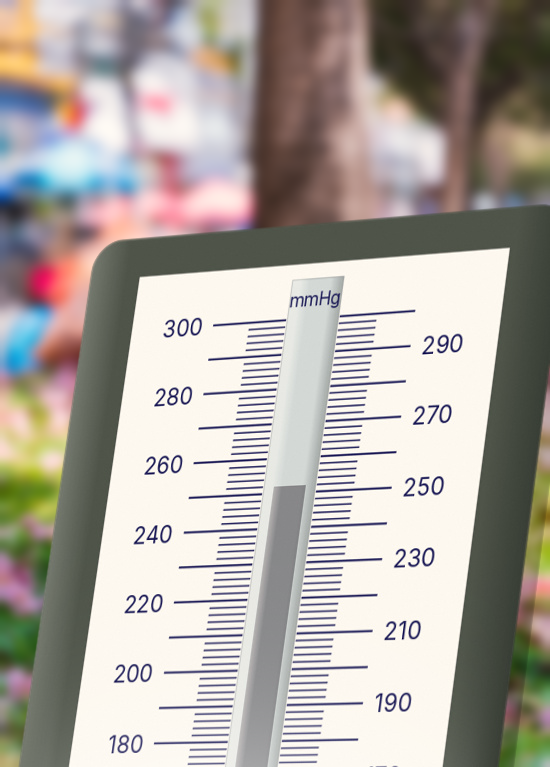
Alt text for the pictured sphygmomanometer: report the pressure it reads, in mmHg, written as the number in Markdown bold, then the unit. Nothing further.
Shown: **252** mmHg
